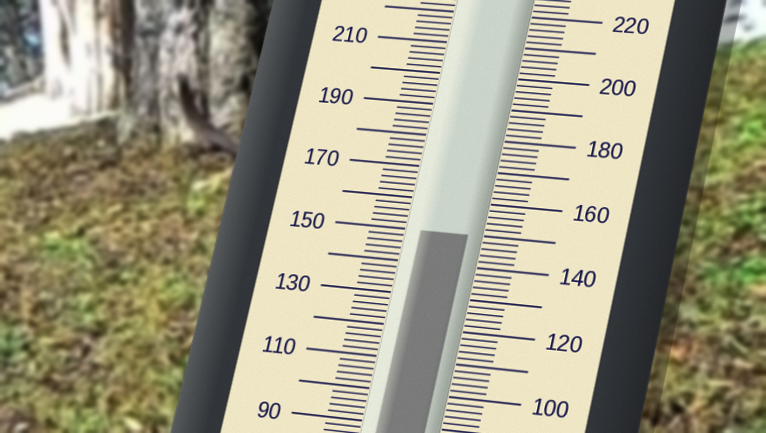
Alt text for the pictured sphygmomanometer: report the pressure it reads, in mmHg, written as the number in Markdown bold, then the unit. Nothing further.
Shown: **150** mmHg
